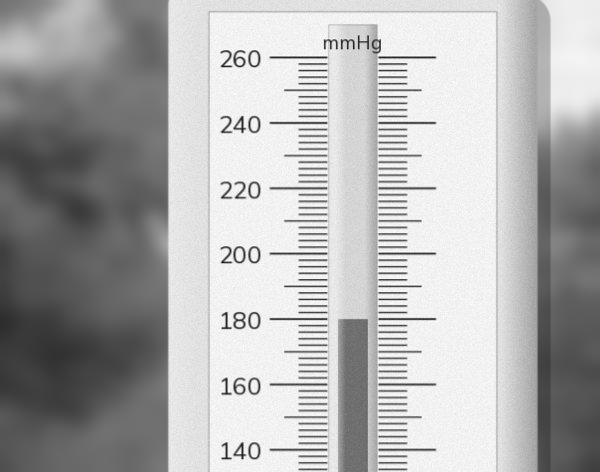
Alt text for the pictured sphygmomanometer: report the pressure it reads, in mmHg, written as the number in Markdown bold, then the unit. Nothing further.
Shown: **180** mmHg
